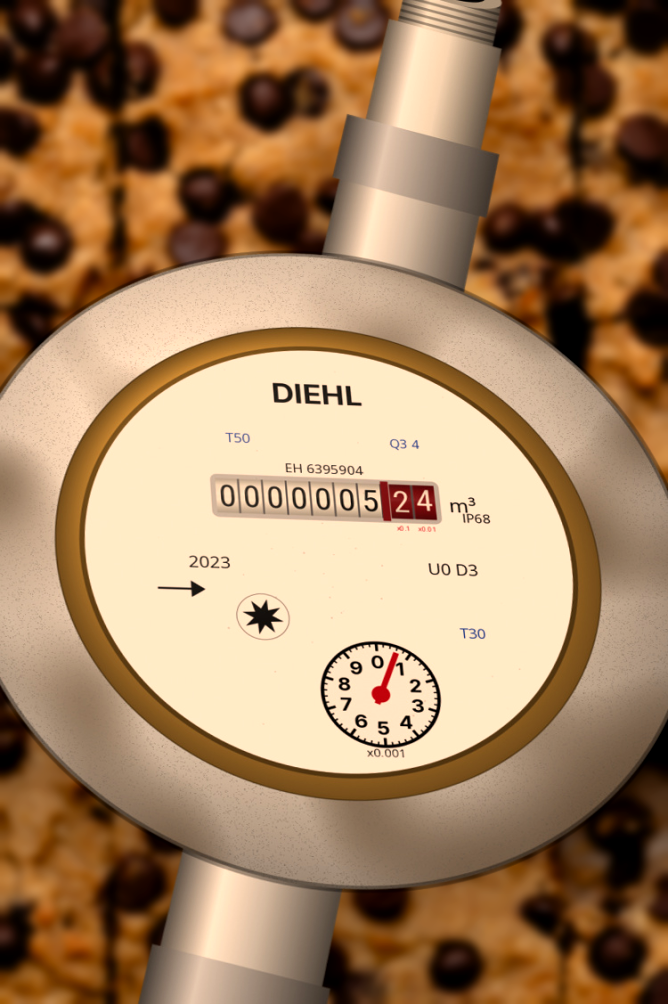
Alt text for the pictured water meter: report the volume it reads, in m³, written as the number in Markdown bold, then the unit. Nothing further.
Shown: **5.240** m³
